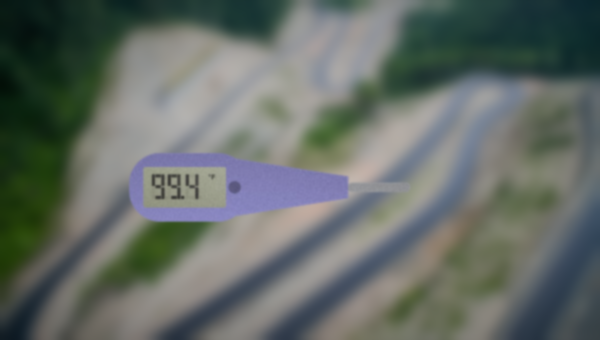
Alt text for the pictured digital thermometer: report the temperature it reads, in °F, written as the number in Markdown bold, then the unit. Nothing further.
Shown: **99.4** °F
